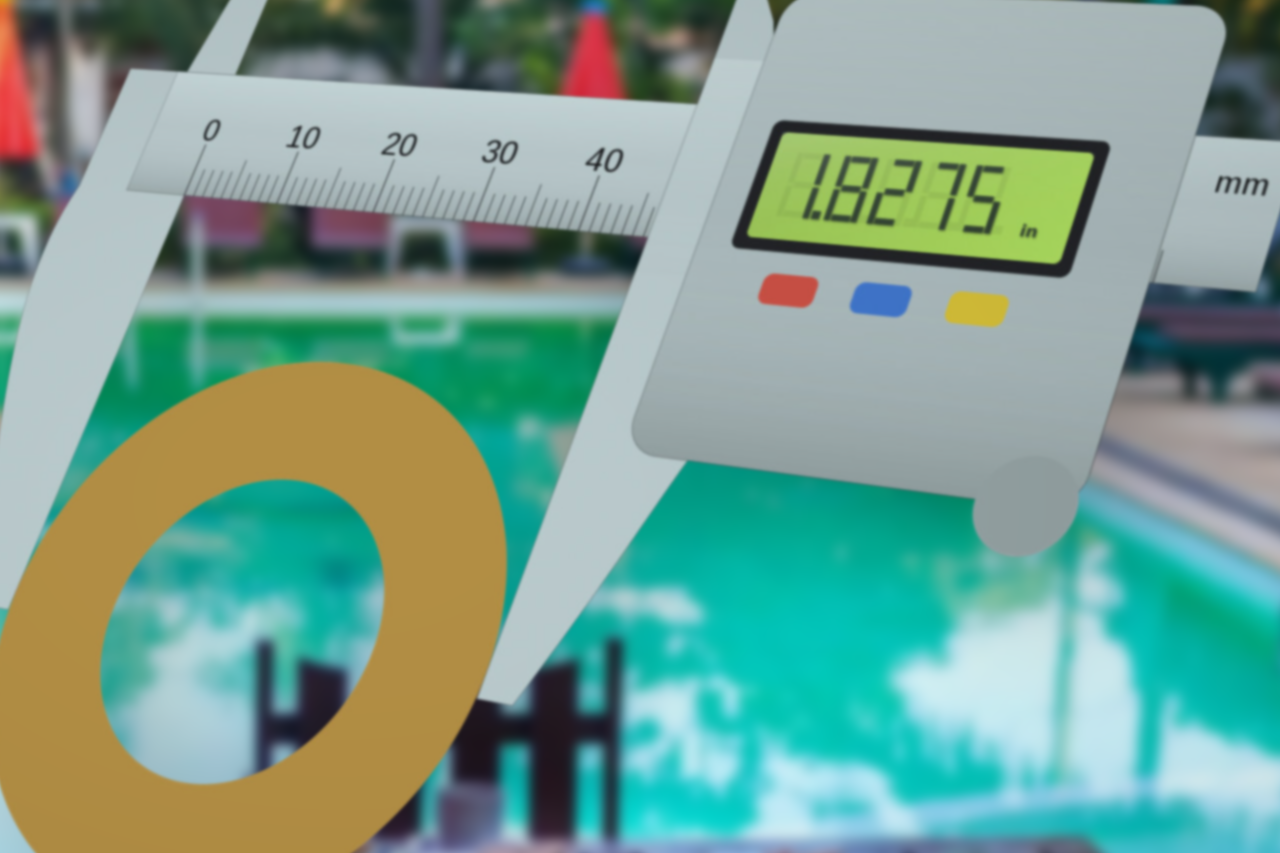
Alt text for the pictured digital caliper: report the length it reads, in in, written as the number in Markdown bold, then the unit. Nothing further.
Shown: **1.8275** in
